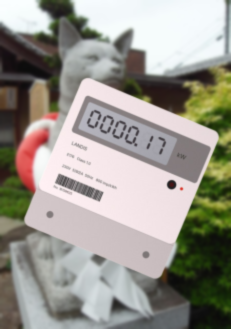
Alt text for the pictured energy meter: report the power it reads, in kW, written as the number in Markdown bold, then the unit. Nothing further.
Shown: **0.17** kW
